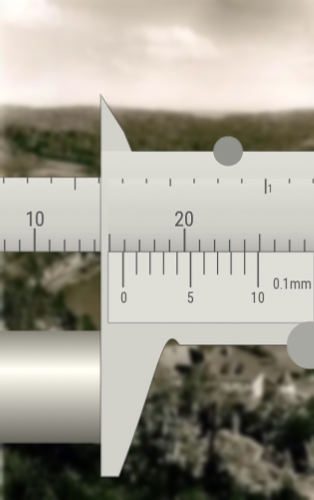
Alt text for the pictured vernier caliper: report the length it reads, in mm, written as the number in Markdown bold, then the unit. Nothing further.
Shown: **15.9** mm
